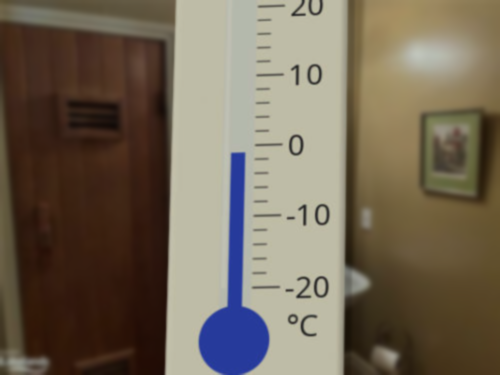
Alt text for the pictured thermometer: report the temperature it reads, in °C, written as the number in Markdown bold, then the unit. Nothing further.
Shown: **-1** °C
